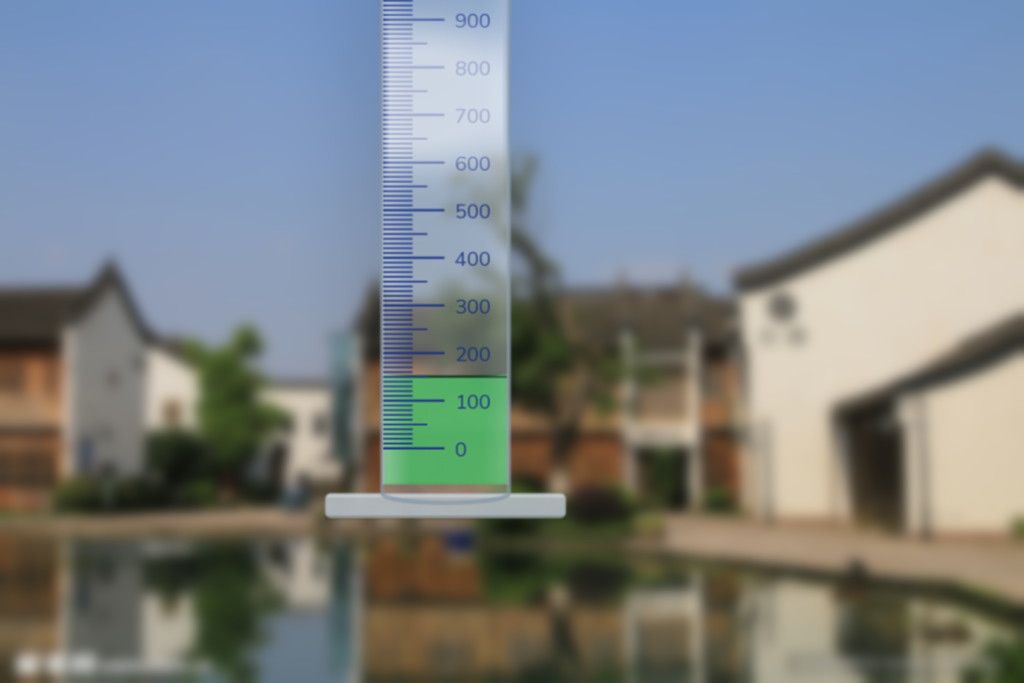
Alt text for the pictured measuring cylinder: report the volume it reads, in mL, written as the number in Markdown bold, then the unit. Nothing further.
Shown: **150** mL
